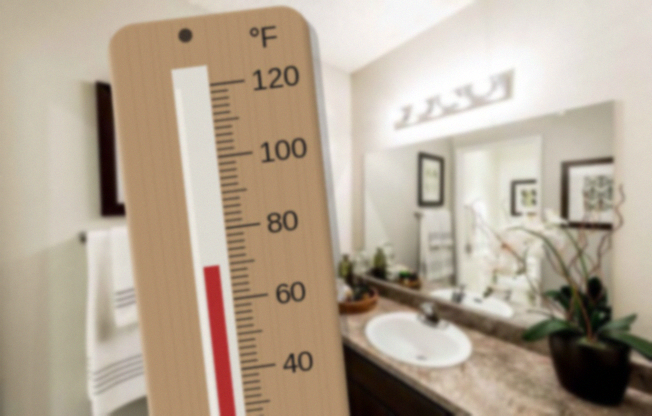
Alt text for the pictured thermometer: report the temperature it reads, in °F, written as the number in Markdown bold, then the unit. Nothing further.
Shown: **70** °F
